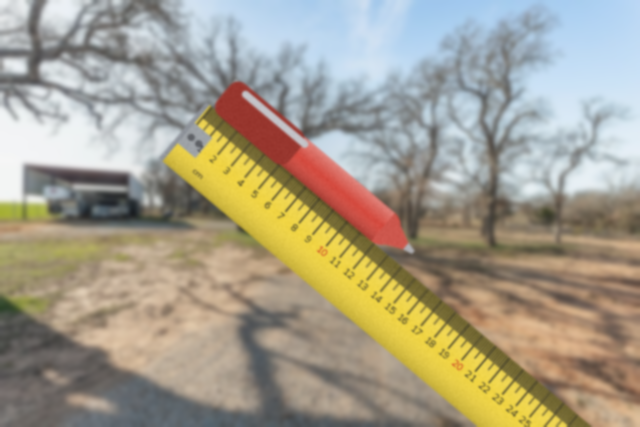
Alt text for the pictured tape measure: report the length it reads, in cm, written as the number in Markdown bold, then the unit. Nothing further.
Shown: **14** cm
